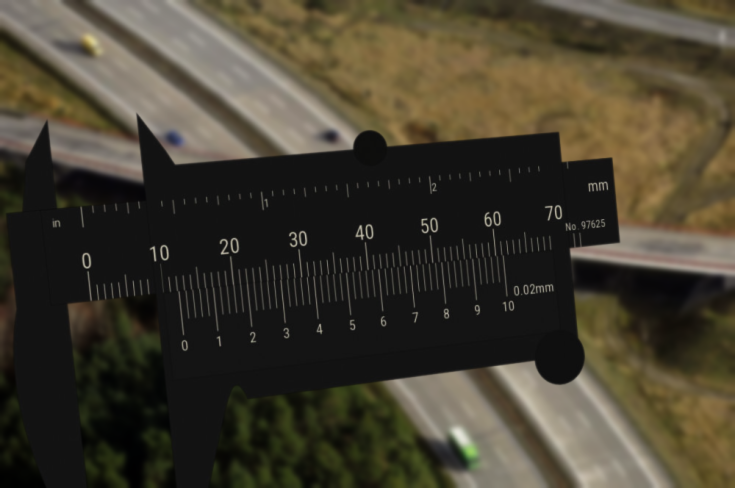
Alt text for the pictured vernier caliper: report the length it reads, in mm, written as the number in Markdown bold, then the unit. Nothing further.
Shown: **12.2** mm
